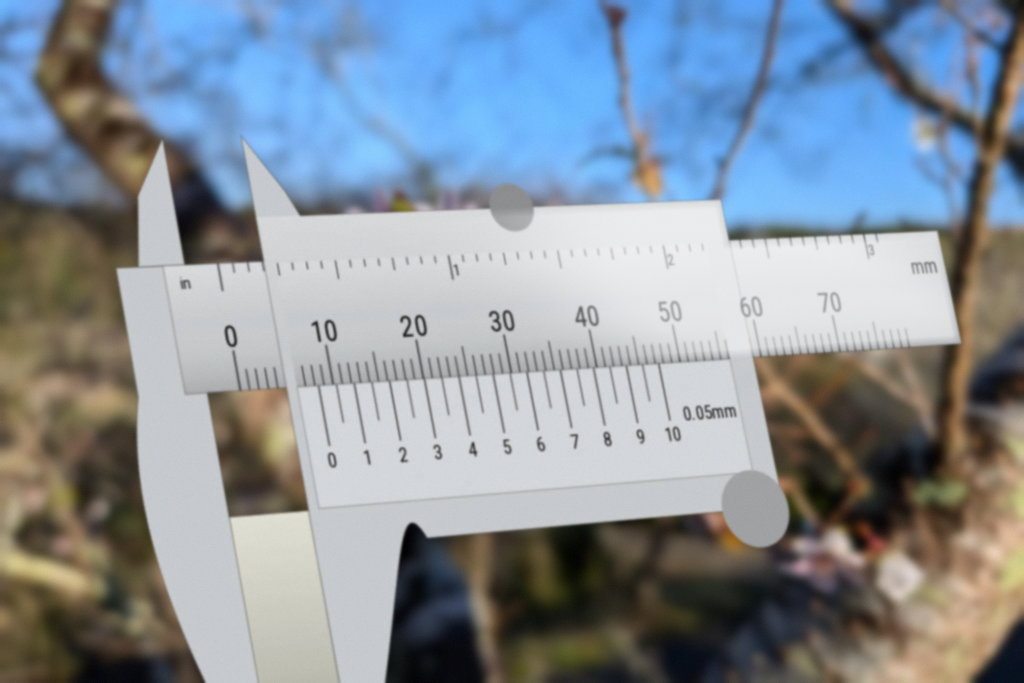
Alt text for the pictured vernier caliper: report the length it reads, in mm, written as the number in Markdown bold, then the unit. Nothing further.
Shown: **8.4** mm
